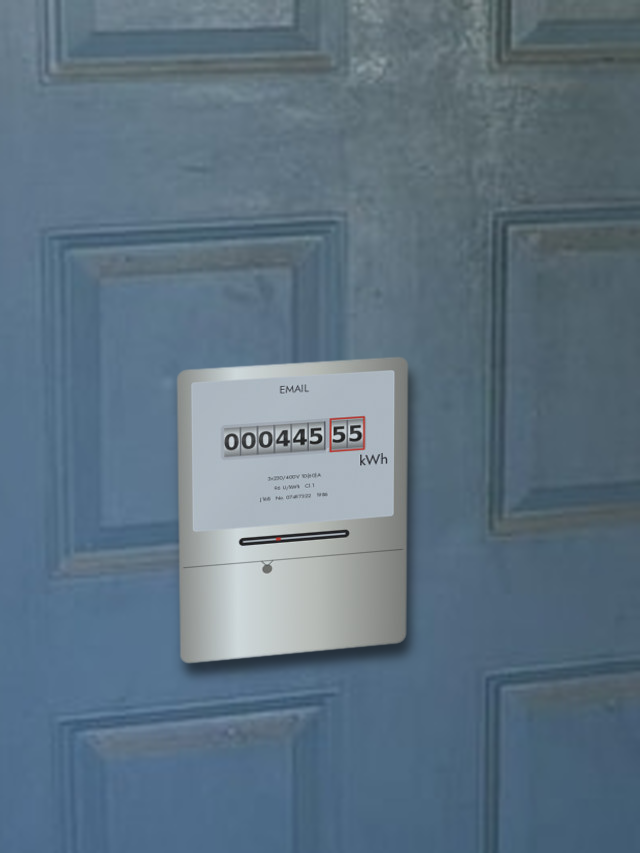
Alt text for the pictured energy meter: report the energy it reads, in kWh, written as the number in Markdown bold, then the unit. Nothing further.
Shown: **445.55** kWh
